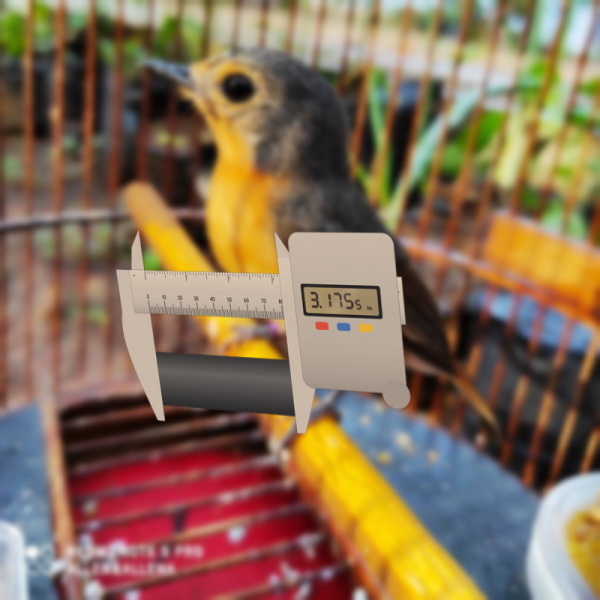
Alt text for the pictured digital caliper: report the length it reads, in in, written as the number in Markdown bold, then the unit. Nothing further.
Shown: **3.1755** in
